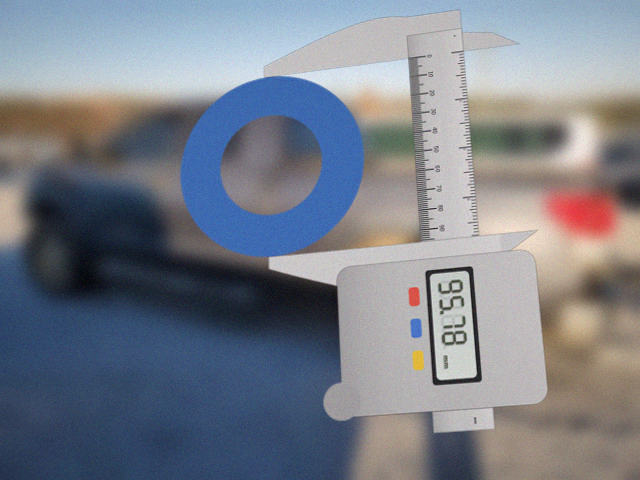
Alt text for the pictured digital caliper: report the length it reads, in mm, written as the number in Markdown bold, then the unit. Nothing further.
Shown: **95.78** mm
